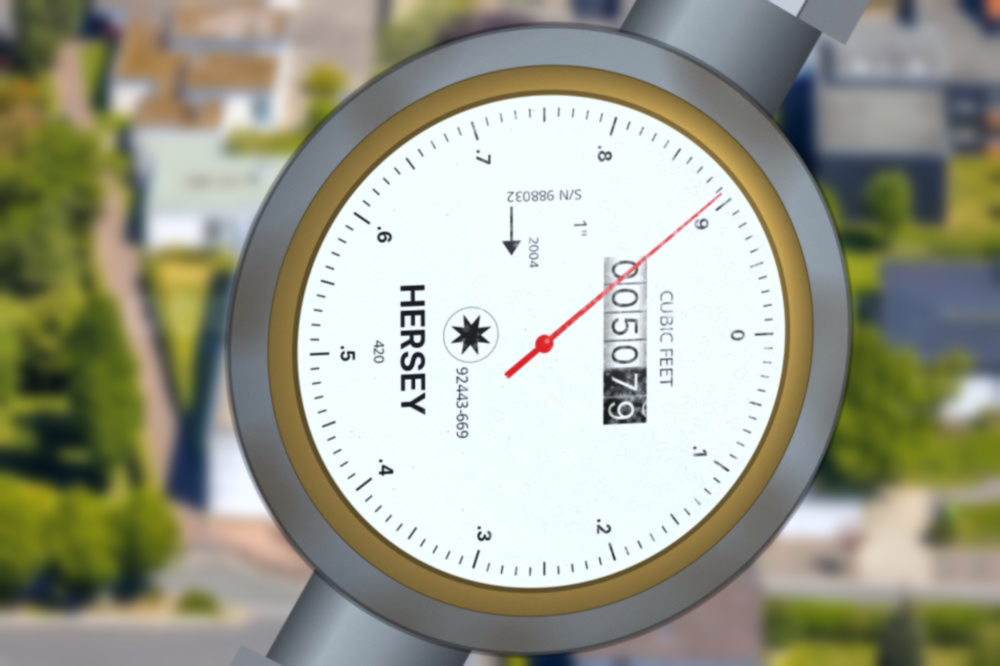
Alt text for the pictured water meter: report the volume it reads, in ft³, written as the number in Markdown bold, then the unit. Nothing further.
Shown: **5078.89** ft³
